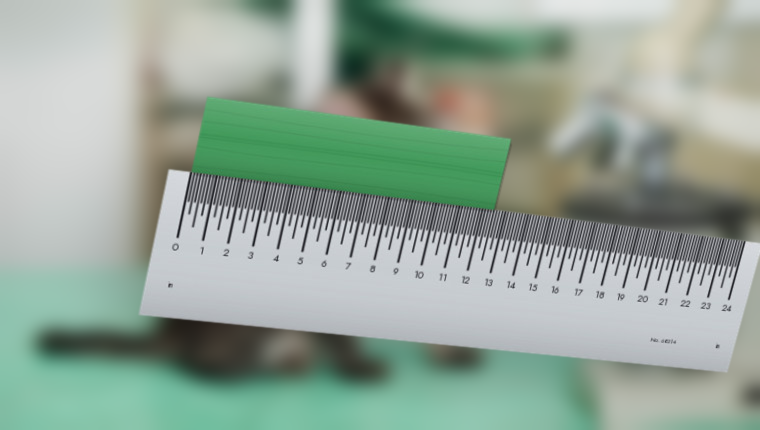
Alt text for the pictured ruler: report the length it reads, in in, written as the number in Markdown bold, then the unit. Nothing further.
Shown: **12.5** in
